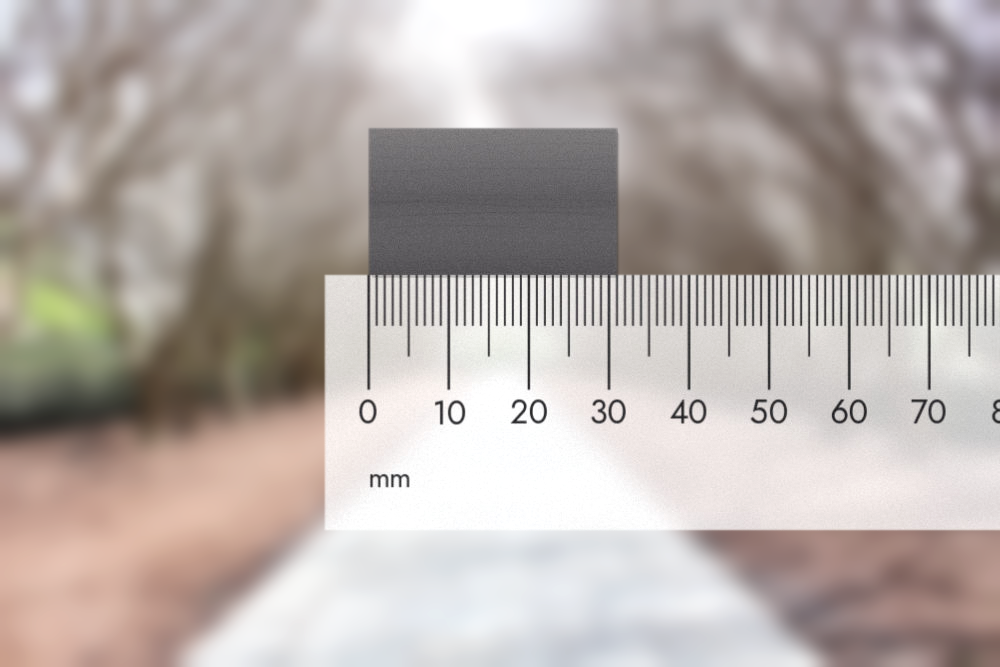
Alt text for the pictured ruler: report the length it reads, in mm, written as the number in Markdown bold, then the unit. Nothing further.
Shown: **31** mm
